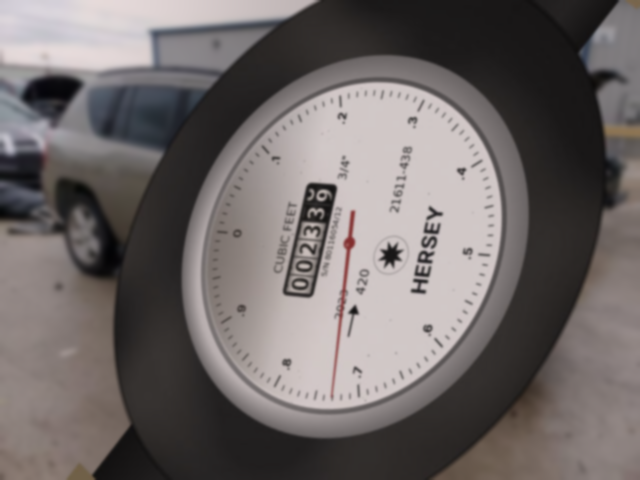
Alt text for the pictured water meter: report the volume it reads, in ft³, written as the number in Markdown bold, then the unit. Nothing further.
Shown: **2338.73** ft³
